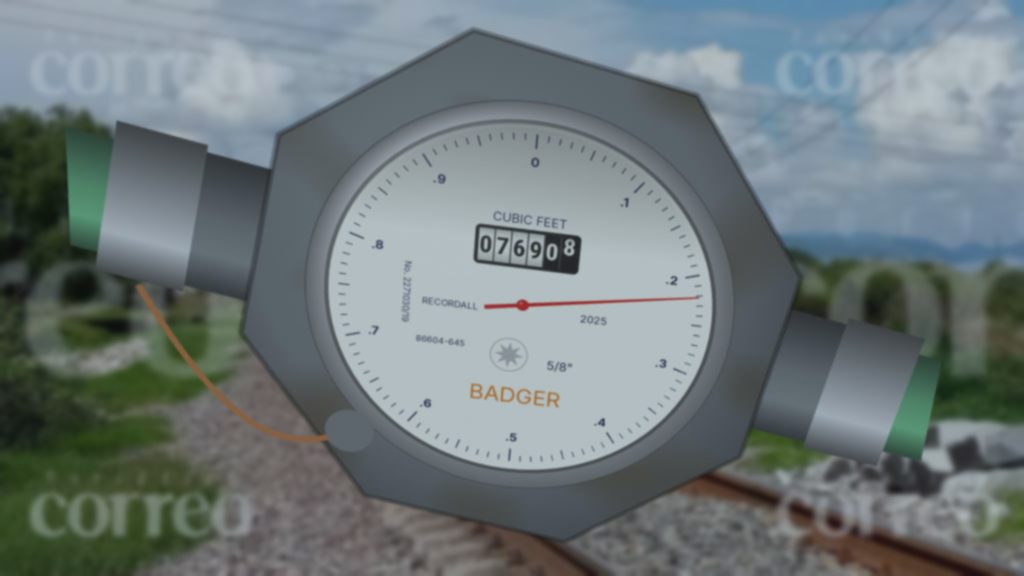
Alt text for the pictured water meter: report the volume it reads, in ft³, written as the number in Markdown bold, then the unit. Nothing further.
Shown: **76908.22** ft³
